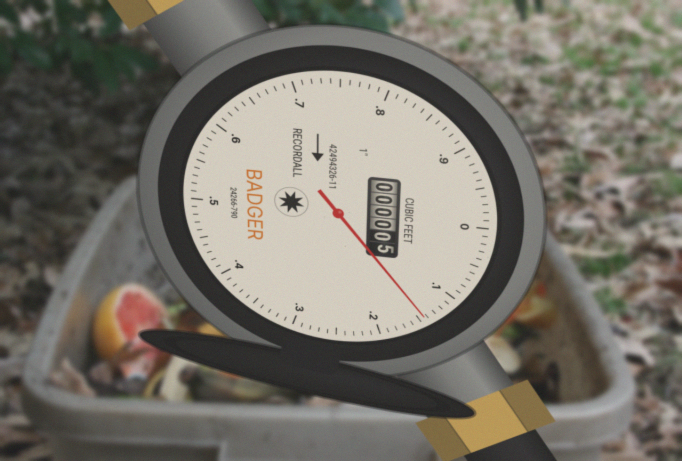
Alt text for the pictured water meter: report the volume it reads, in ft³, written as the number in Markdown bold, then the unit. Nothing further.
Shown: **5.14** ft³
